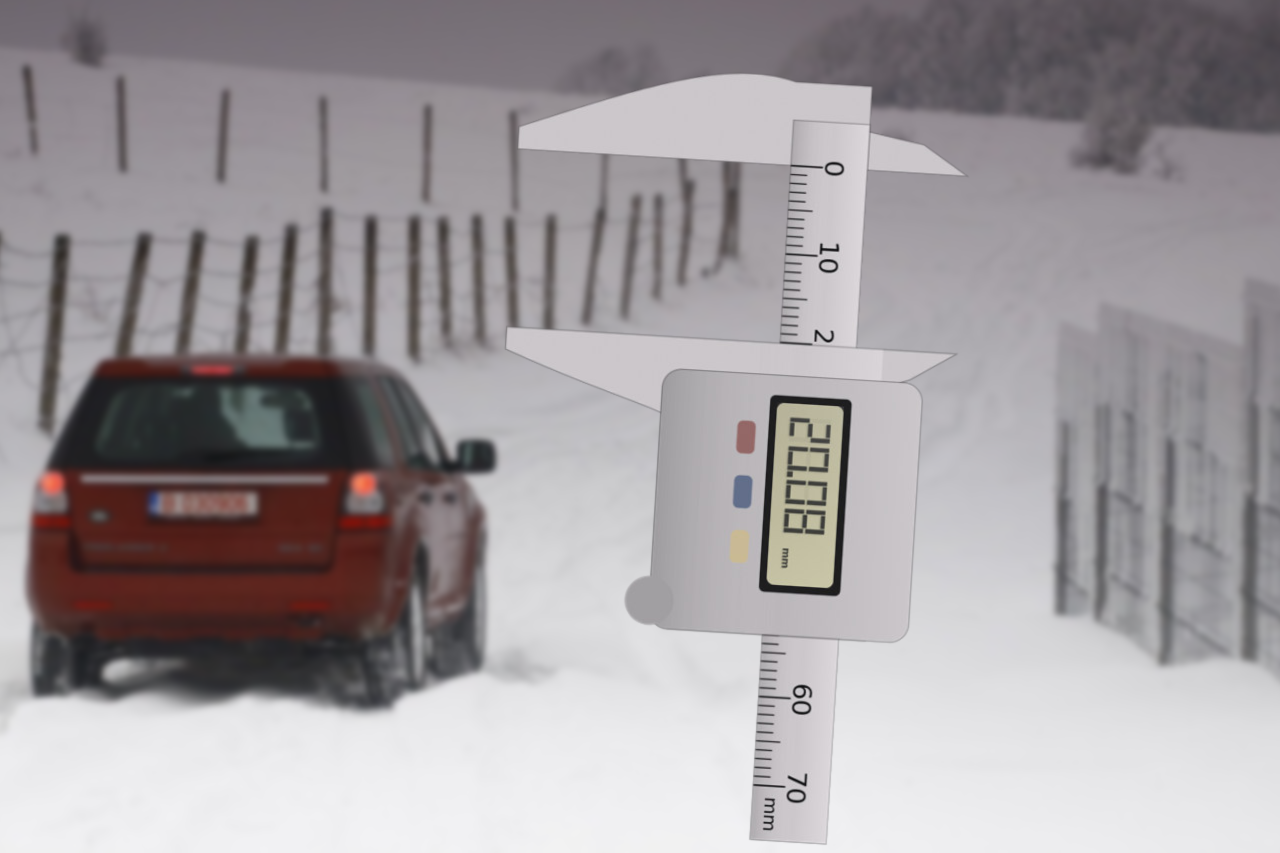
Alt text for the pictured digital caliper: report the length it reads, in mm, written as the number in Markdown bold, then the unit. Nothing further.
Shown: **20.08** mm
